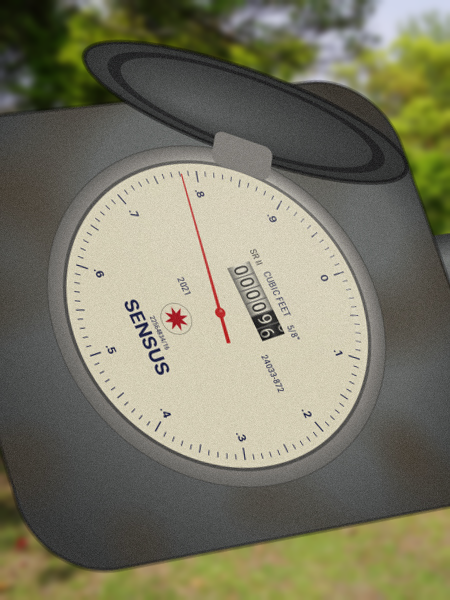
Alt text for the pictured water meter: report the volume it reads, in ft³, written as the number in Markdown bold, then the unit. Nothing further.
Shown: **95.78** ft³
